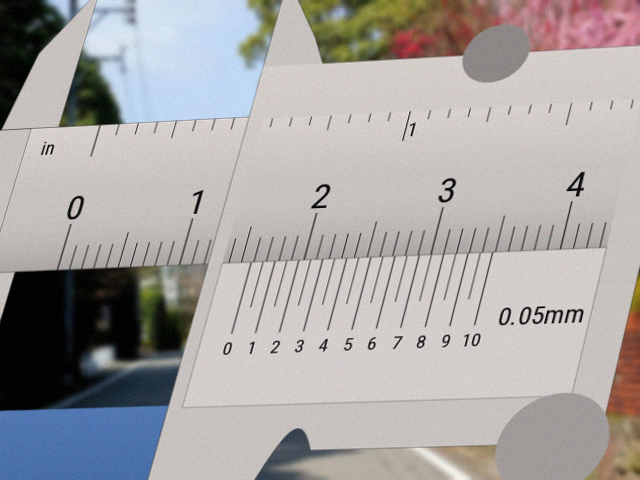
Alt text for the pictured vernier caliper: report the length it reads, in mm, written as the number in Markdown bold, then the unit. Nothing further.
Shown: **15.8** mm
